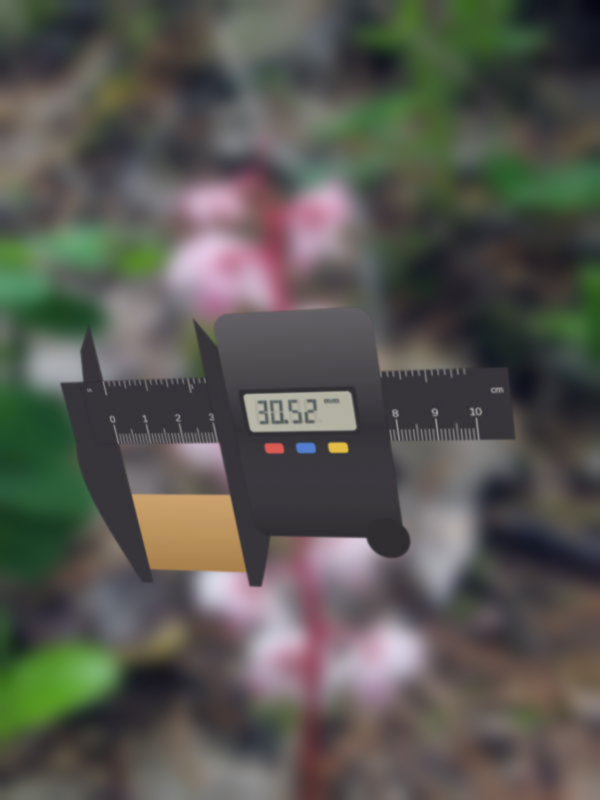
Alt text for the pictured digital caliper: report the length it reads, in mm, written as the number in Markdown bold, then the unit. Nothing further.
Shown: **30.52** mm
